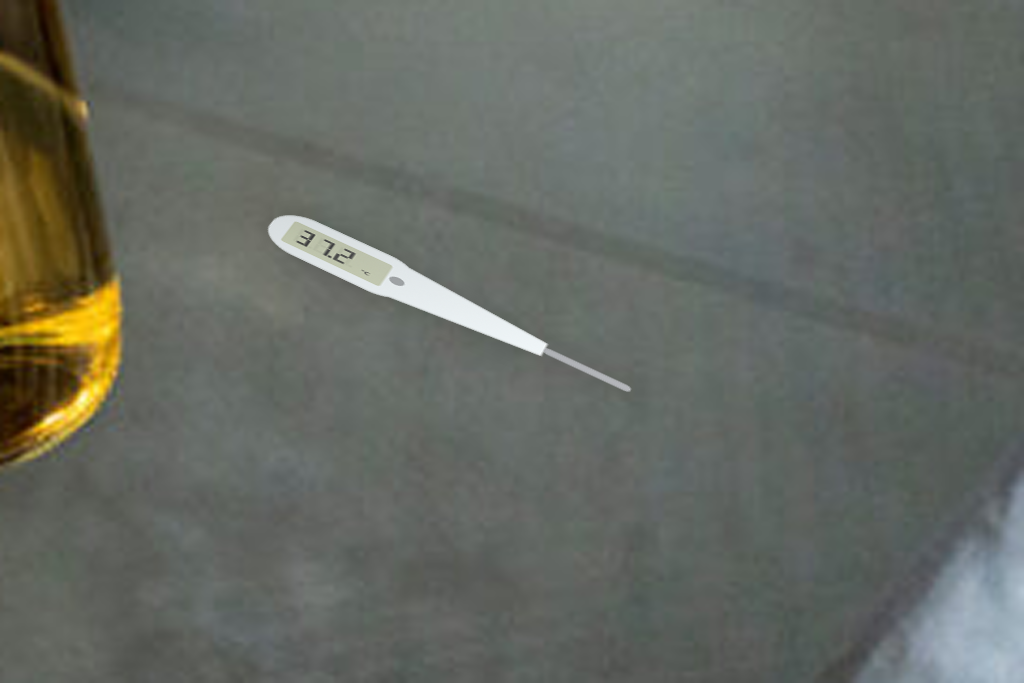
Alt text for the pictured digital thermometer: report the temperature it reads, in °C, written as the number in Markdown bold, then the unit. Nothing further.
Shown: **37.2** °C
